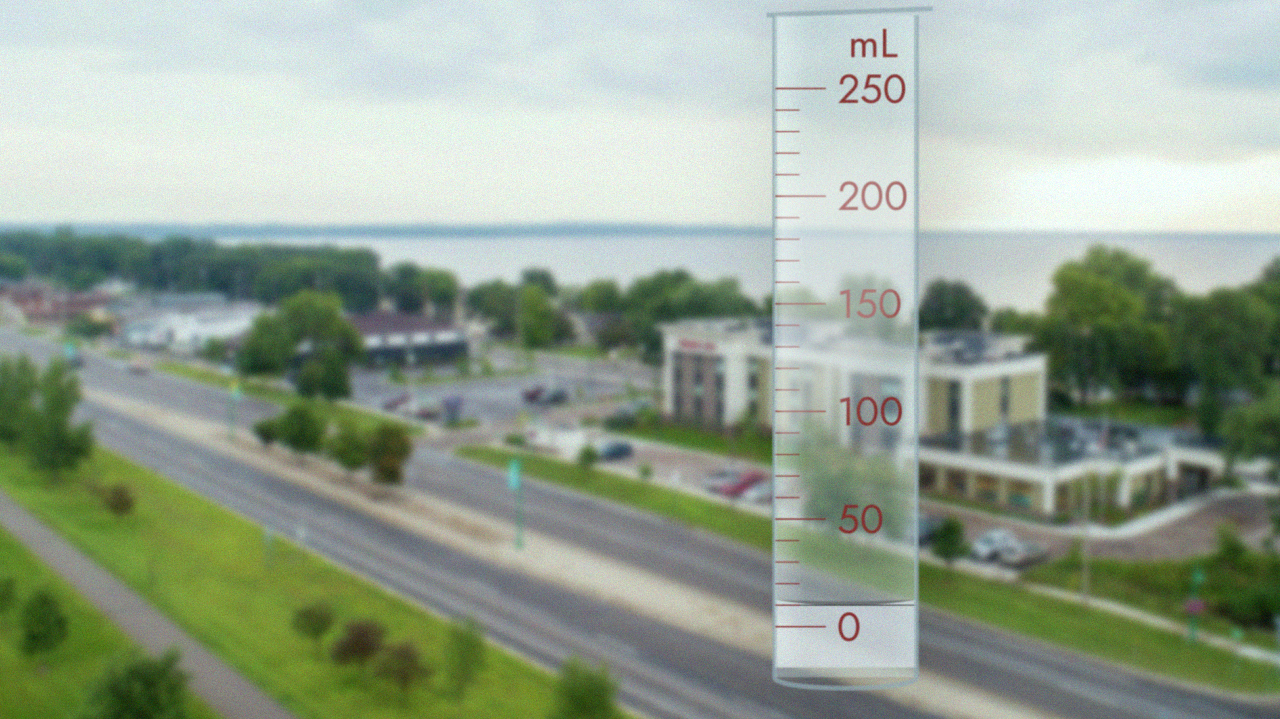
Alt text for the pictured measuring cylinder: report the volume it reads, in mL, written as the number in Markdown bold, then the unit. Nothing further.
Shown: **10** mL
